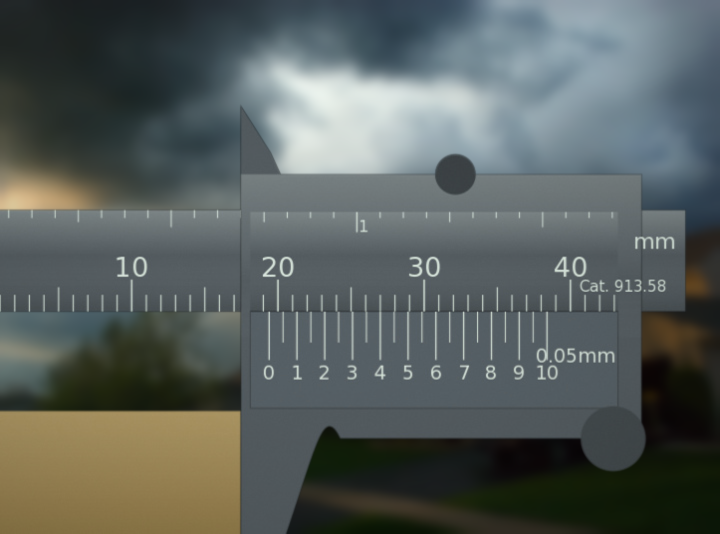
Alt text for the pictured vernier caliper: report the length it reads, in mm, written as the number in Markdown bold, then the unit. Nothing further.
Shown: **19.4** mm
